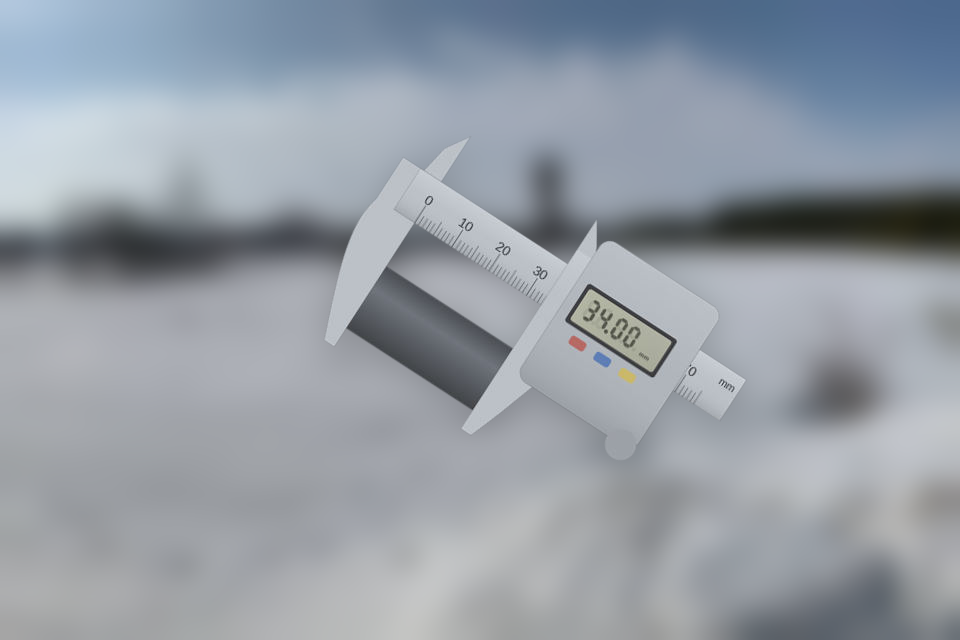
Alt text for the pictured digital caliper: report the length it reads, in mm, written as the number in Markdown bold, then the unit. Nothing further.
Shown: **34.00** mm
